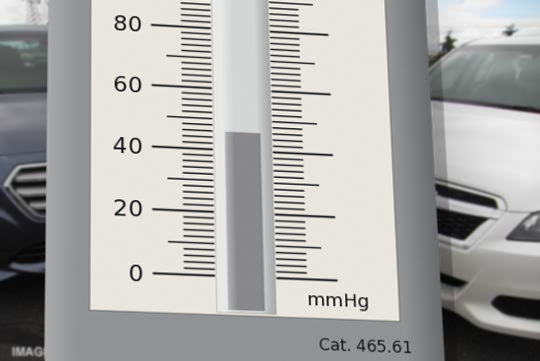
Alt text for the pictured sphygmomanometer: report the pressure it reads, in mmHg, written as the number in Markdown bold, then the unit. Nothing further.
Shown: **46** mmHg
